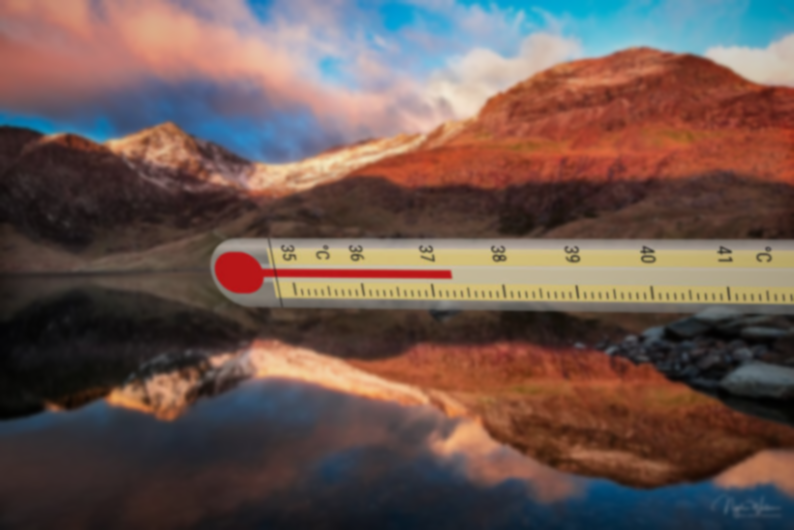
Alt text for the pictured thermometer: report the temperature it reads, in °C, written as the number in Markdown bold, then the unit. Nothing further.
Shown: **37.3** °C
